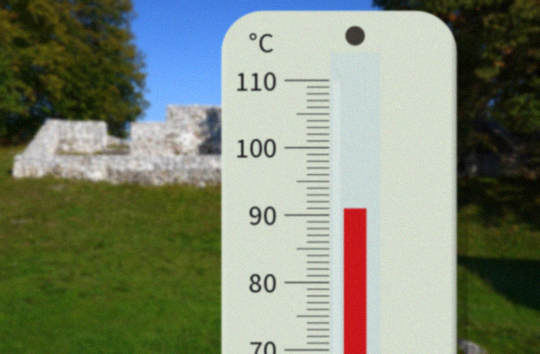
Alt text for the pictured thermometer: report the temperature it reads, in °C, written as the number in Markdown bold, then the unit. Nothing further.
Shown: **91** °C
